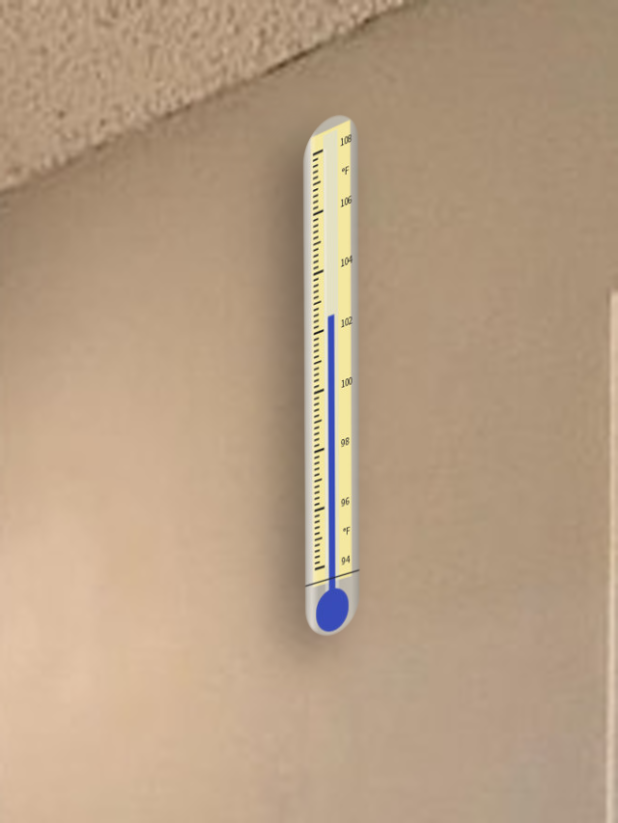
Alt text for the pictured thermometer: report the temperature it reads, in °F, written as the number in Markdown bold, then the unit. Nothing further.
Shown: **102.4** °F
